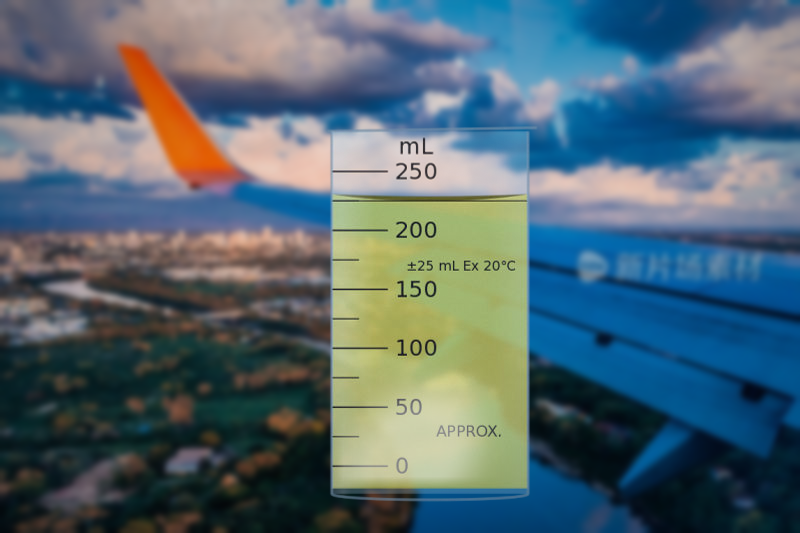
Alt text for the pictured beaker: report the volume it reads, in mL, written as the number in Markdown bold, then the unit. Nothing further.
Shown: **225** mL
